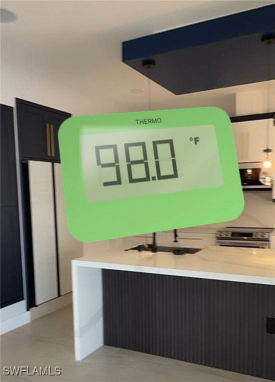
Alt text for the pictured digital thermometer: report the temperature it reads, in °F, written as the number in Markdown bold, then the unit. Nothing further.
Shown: **98.0** °F
